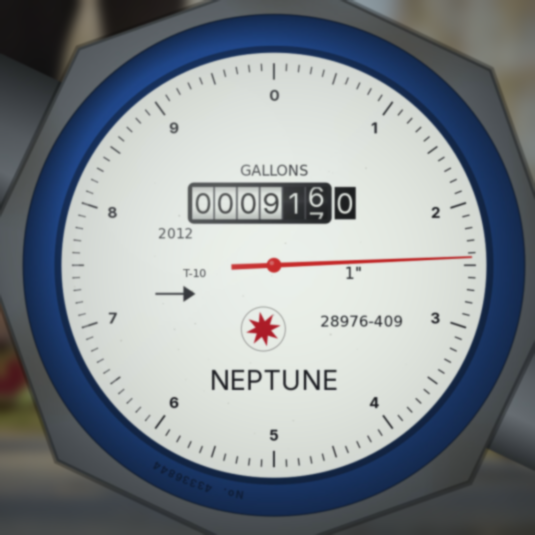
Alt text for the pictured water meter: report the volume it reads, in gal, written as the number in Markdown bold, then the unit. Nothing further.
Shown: **9162.4** gal
